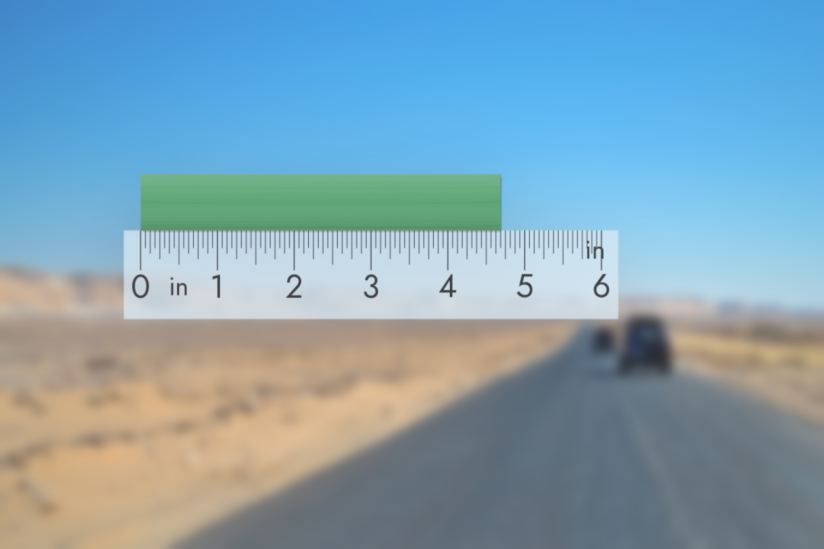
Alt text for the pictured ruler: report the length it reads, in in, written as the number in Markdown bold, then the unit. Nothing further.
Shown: **4.6875** in
